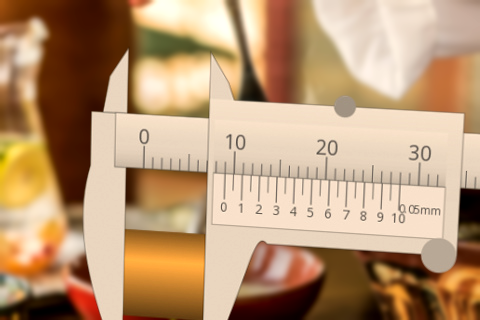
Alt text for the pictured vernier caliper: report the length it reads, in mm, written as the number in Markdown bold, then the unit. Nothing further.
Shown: **9.0** mm
